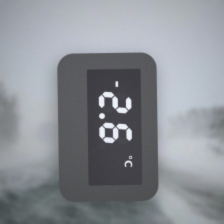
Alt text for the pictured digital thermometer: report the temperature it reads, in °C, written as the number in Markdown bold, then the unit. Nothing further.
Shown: **-2.6** °C
